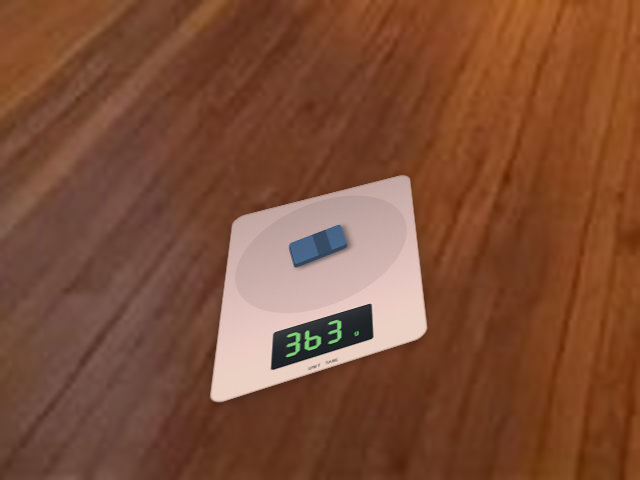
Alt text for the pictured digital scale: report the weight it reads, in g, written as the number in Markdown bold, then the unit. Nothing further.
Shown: **363** g
